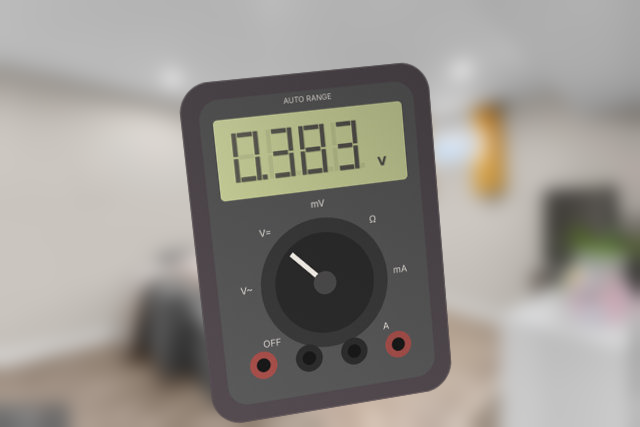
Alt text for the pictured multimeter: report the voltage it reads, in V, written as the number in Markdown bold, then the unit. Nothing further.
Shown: **0.383** V
